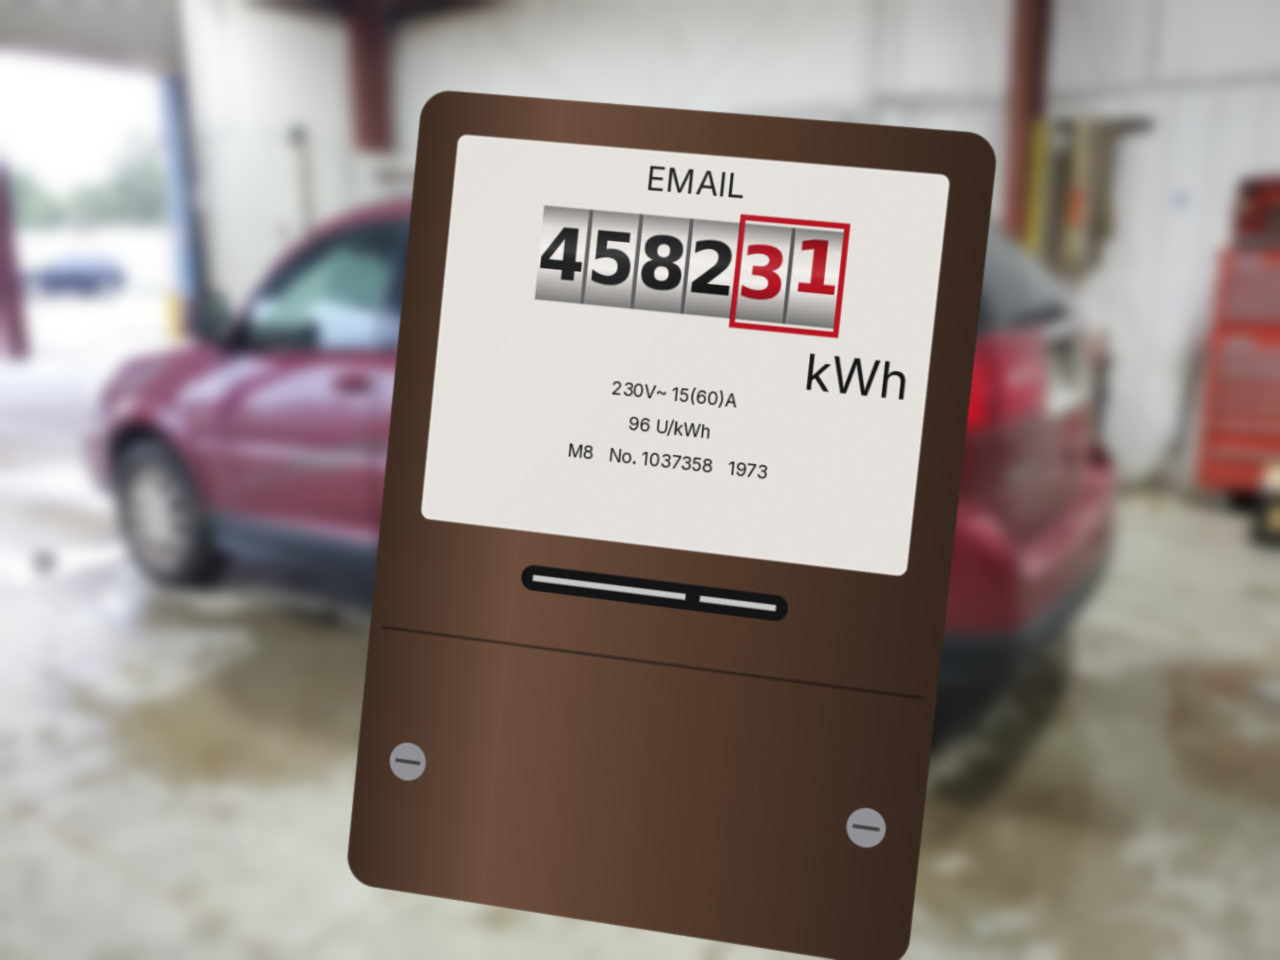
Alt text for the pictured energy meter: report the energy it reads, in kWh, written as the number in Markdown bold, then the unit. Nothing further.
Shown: **4582.31** kWh
